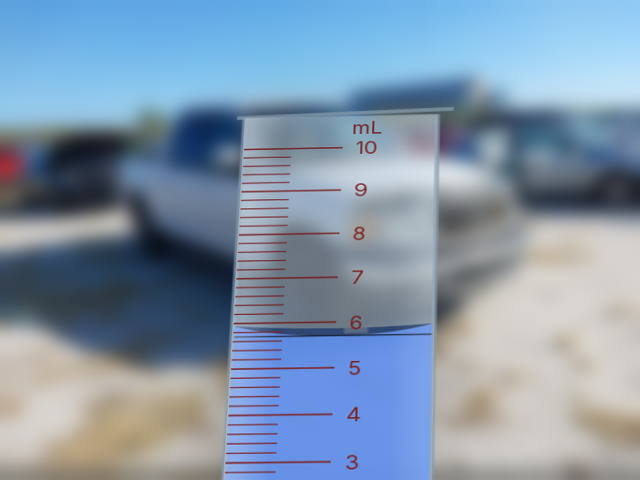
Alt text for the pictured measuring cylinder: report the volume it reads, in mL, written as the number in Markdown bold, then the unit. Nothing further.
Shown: **5.7** mL
